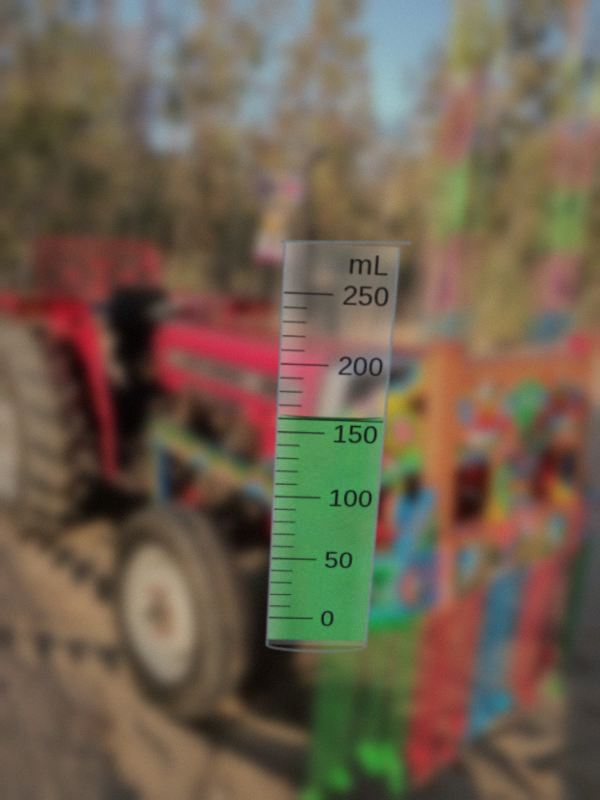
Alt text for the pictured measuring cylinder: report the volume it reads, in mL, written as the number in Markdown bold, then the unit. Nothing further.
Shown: **160** mL
